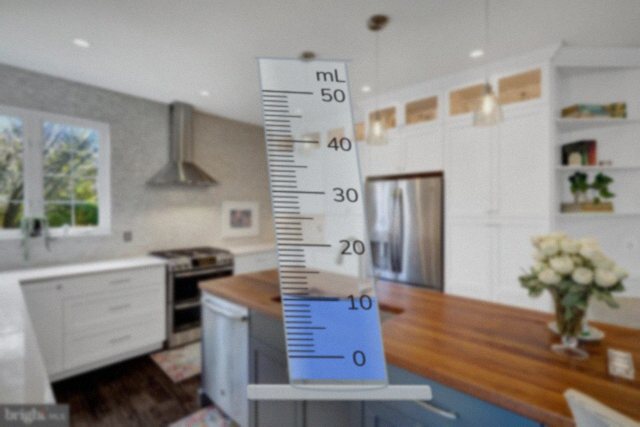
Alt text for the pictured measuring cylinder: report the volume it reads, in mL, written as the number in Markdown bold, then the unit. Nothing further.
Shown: **10** mL
